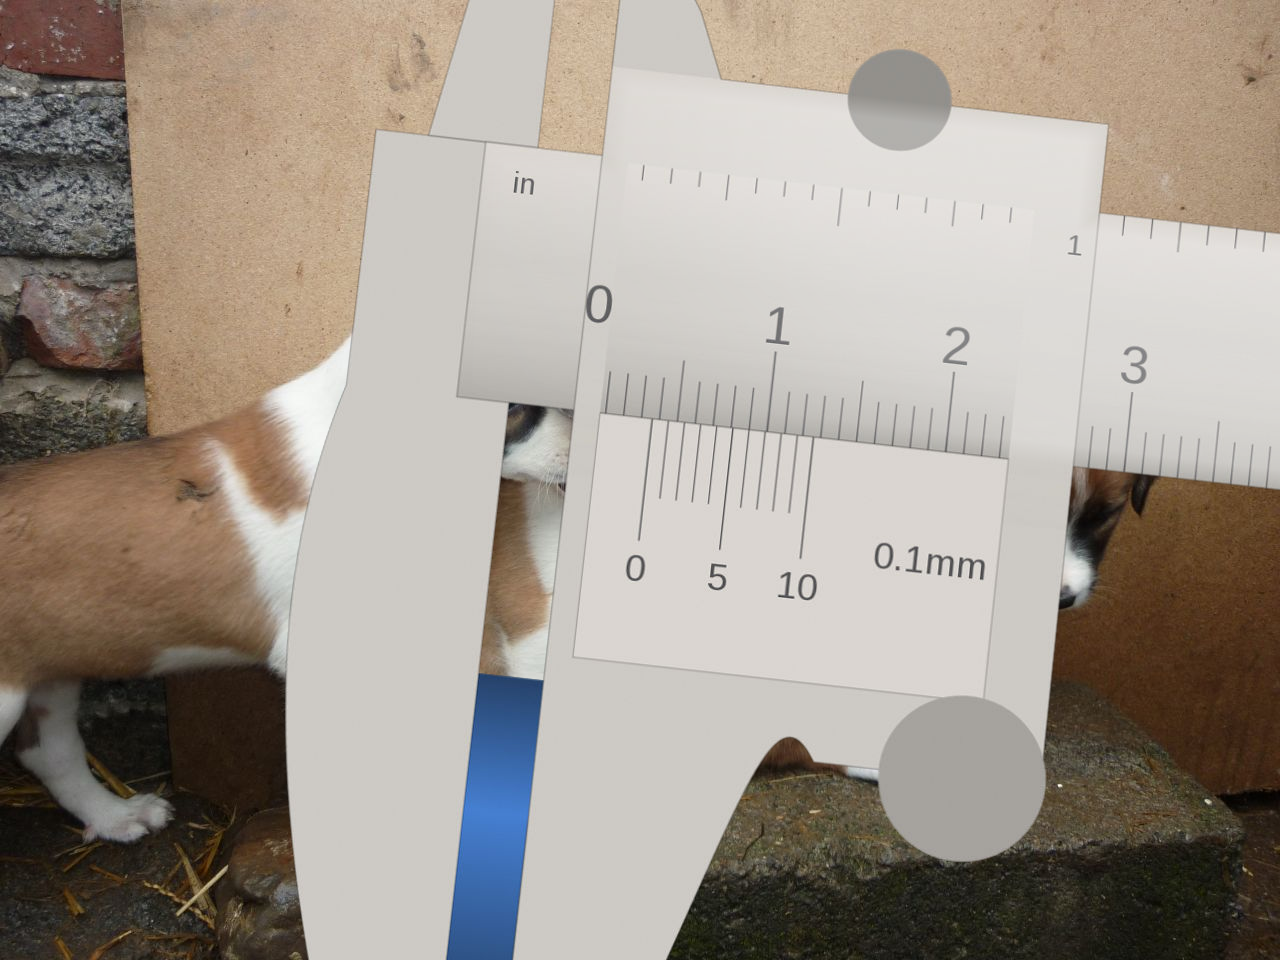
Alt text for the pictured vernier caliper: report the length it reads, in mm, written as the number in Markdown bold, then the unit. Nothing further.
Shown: **3.6** mm
